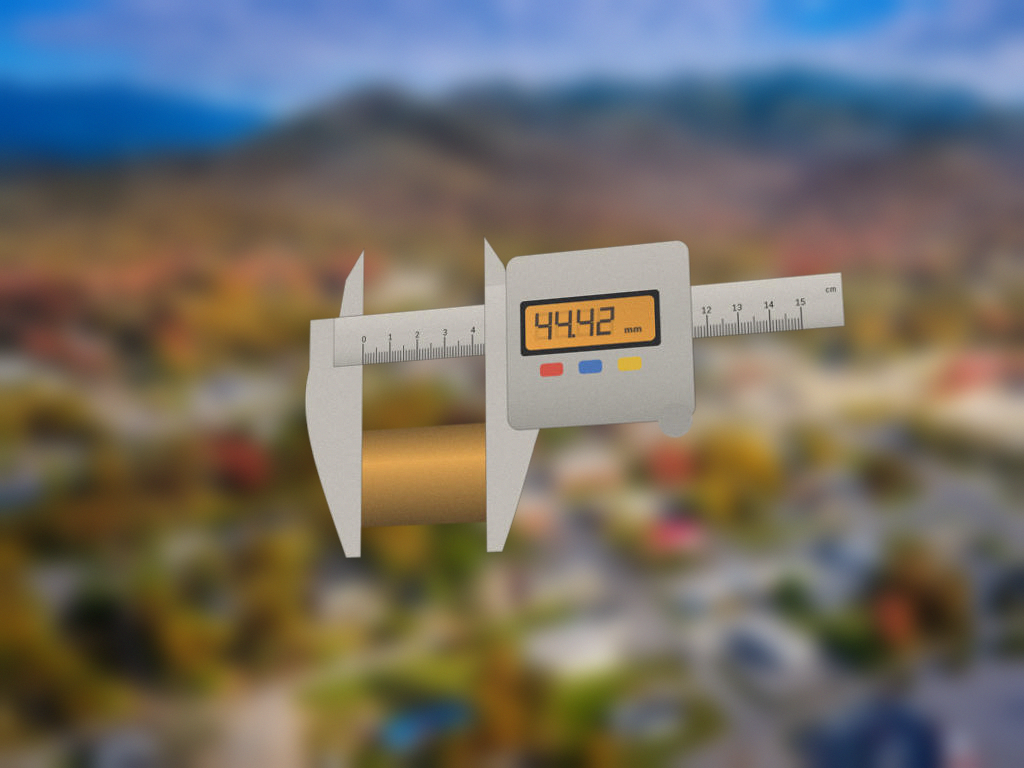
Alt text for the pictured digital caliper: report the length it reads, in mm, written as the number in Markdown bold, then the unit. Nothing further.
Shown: **44.42** mm
